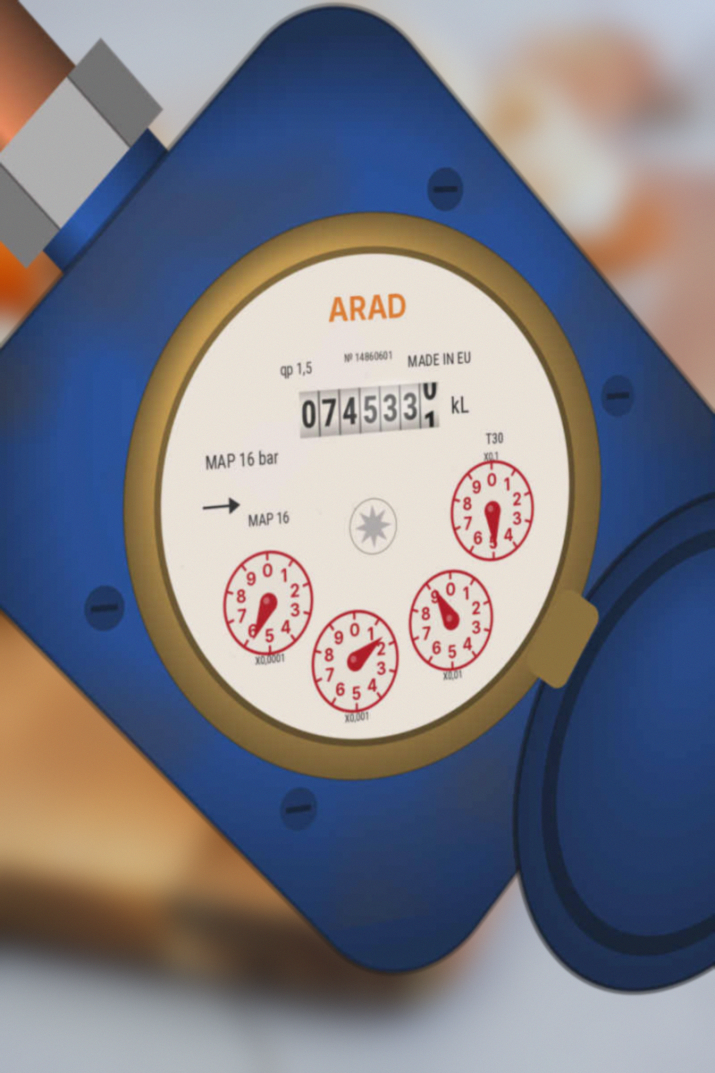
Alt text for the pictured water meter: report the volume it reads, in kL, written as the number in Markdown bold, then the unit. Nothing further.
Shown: **745330.4915** kL
